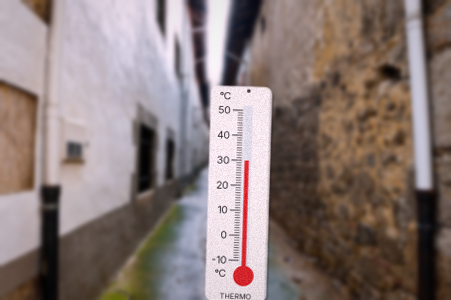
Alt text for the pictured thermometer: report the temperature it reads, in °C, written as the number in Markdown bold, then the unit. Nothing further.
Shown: **30** °C
